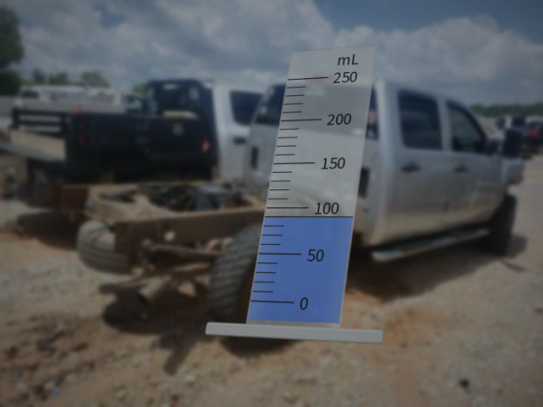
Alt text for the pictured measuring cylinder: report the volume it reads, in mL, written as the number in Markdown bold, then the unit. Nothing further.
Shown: **90** mL
